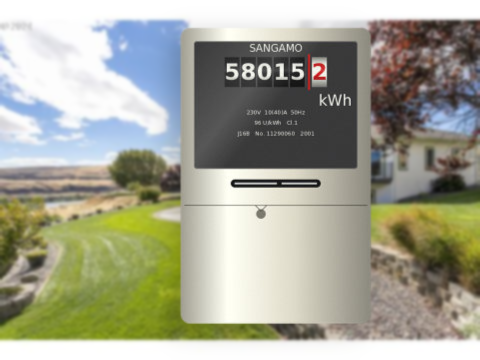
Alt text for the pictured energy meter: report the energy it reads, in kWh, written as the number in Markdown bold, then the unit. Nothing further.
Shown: **58015.2** kWh
